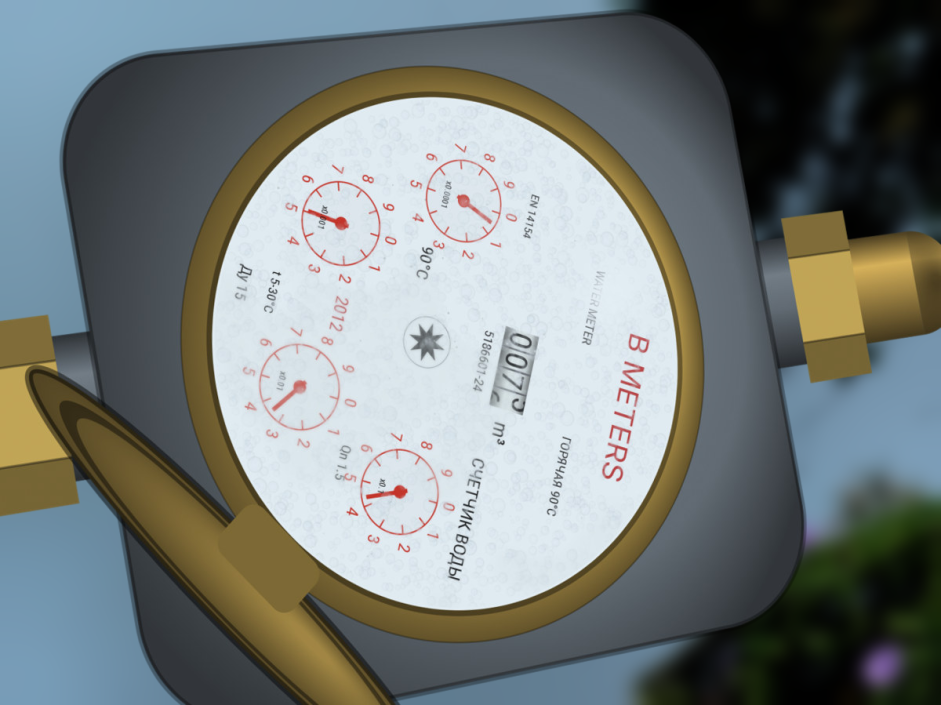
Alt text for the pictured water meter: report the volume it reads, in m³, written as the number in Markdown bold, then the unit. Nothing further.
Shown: **75.4350** m³
